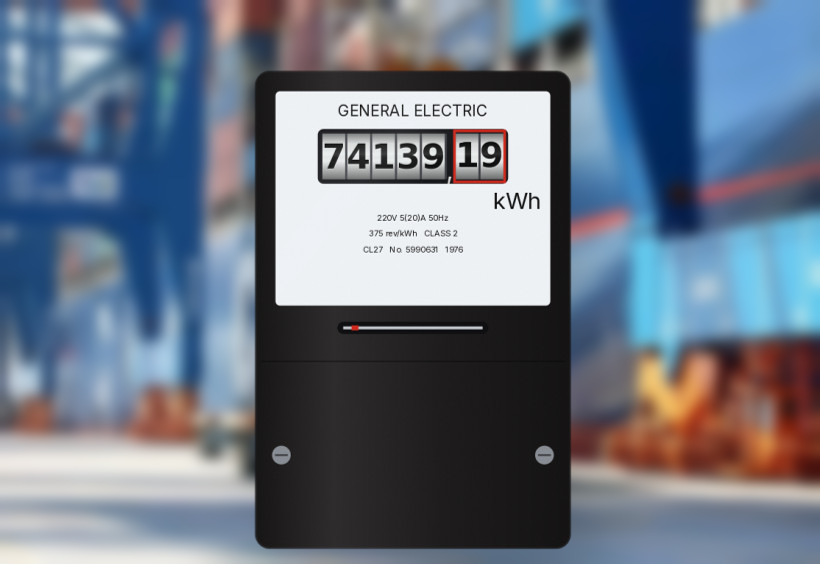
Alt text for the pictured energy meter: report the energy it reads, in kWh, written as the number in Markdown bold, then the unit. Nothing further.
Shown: **74139.19** kWh
